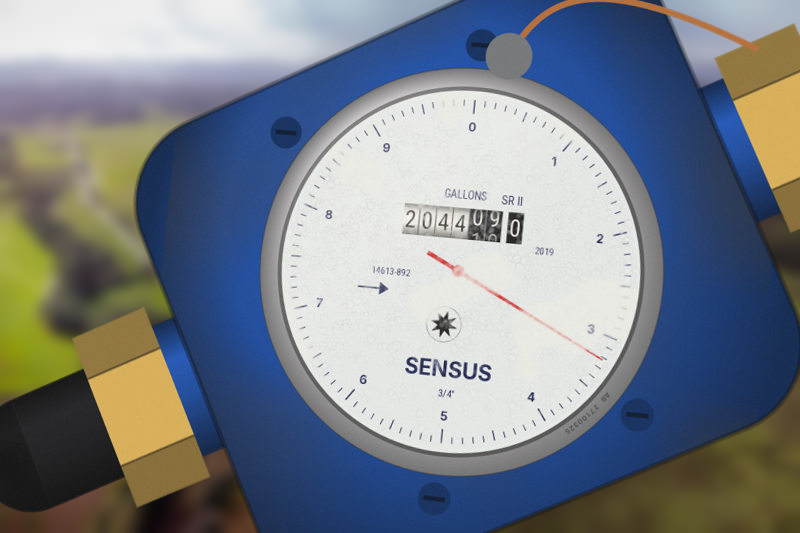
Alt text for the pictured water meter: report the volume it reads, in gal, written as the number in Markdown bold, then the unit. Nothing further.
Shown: **2044093.2** gal
